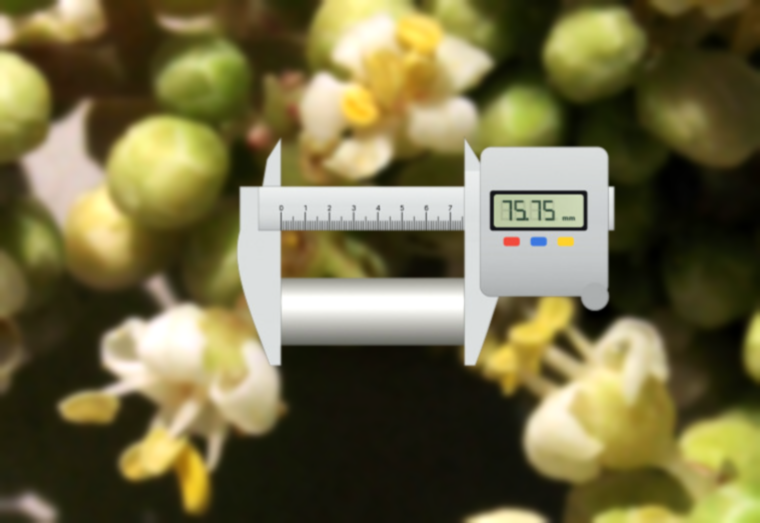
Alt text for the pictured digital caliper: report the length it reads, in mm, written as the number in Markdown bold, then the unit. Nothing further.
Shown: **75.75** mm
